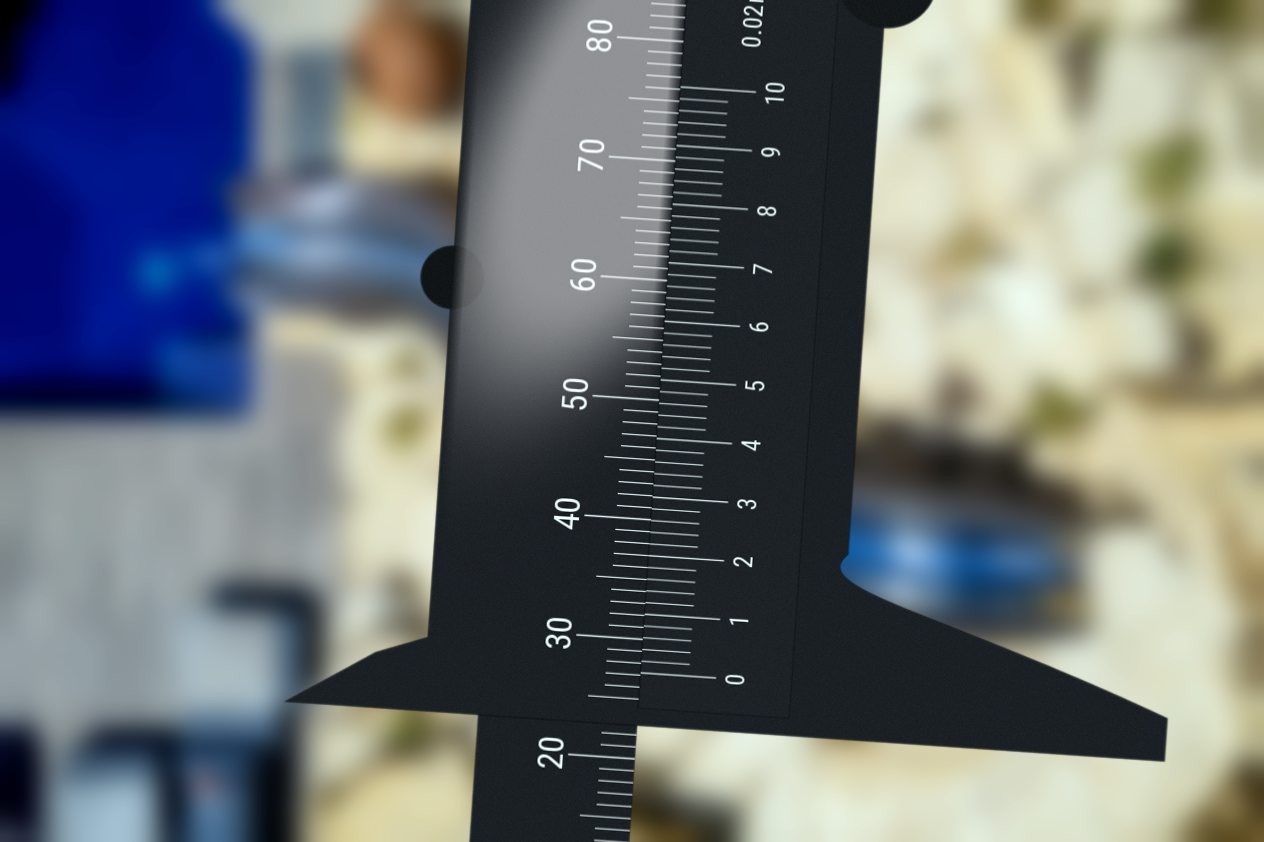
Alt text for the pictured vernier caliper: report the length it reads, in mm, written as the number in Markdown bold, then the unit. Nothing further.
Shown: **27.2** mm
